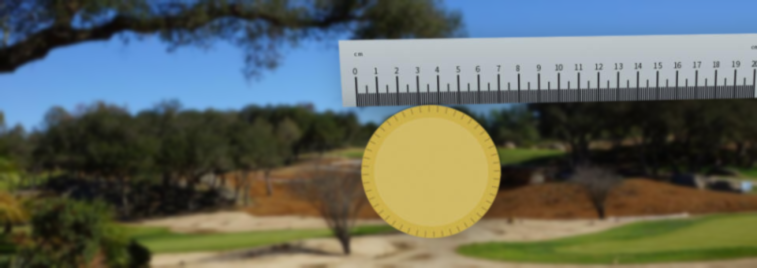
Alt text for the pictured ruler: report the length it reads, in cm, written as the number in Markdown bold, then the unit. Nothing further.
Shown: **7** cm
